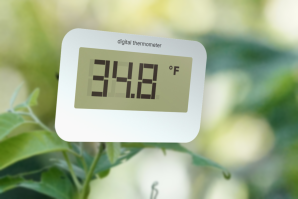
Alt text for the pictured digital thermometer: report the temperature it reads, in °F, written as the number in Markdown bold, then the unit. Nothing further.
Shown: **34.8** °F
